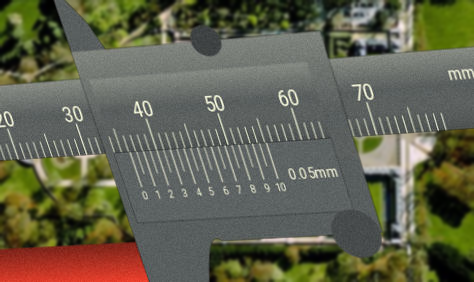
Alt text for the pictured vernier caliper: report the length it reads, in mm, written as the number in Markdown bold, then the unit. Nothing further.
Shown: **36.2** mm
